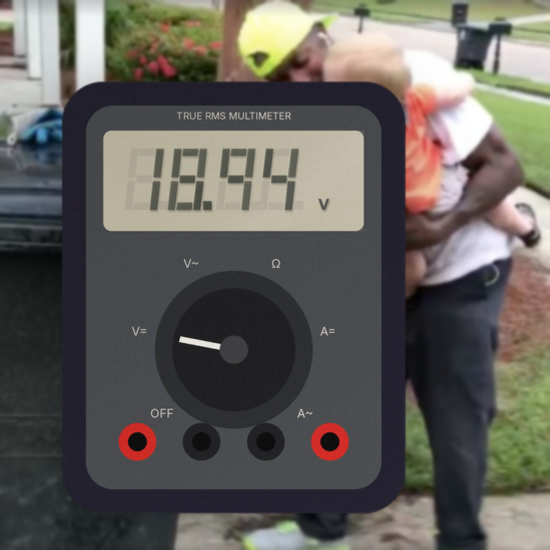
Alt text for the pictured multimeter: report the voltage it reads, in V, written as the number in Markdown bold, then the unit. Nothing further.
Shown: **18.94** V
